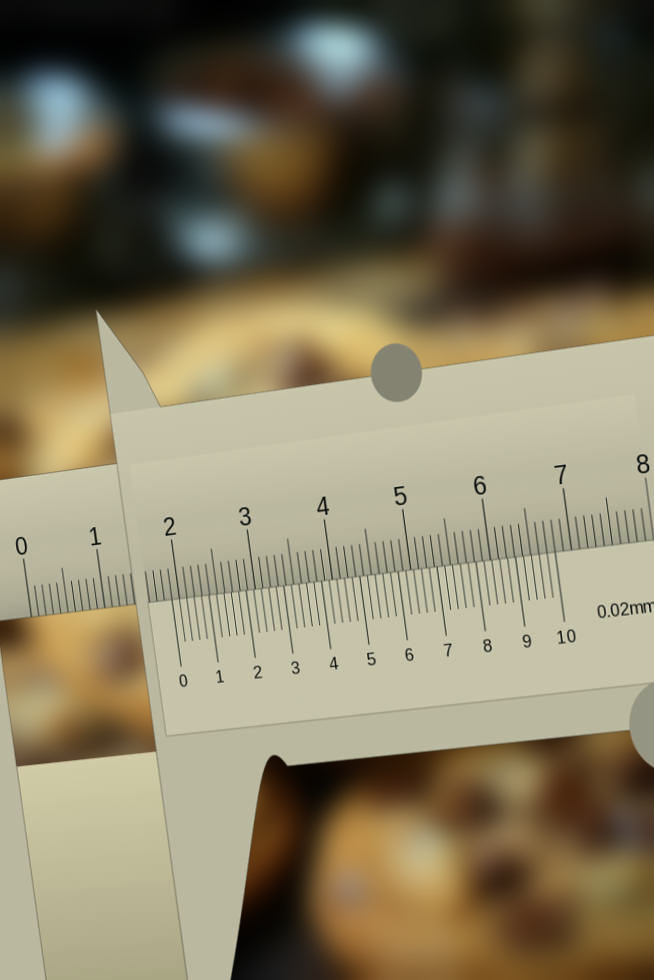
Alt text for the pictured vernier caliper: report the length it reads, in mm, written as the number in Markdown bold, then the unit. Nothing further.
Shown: **19.0** mm
